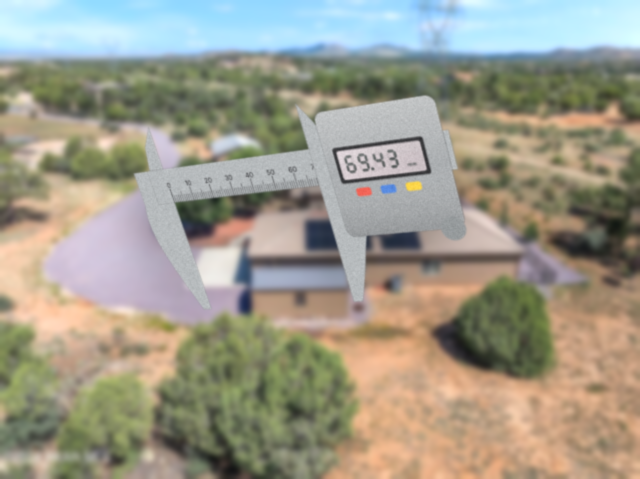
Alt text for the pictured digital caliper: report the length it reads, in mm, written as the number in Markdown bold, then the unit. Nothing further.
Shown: **69.43** mm
